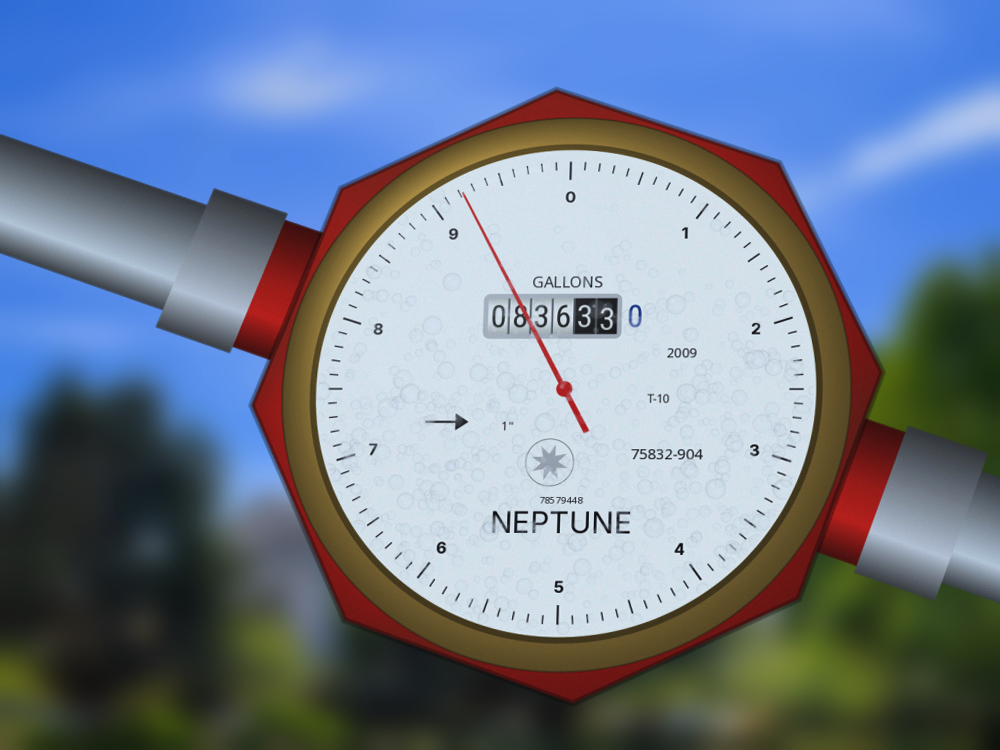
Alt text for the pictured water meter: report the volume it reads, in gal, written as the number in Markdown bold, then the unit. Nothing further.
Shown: **836329.2** gal
